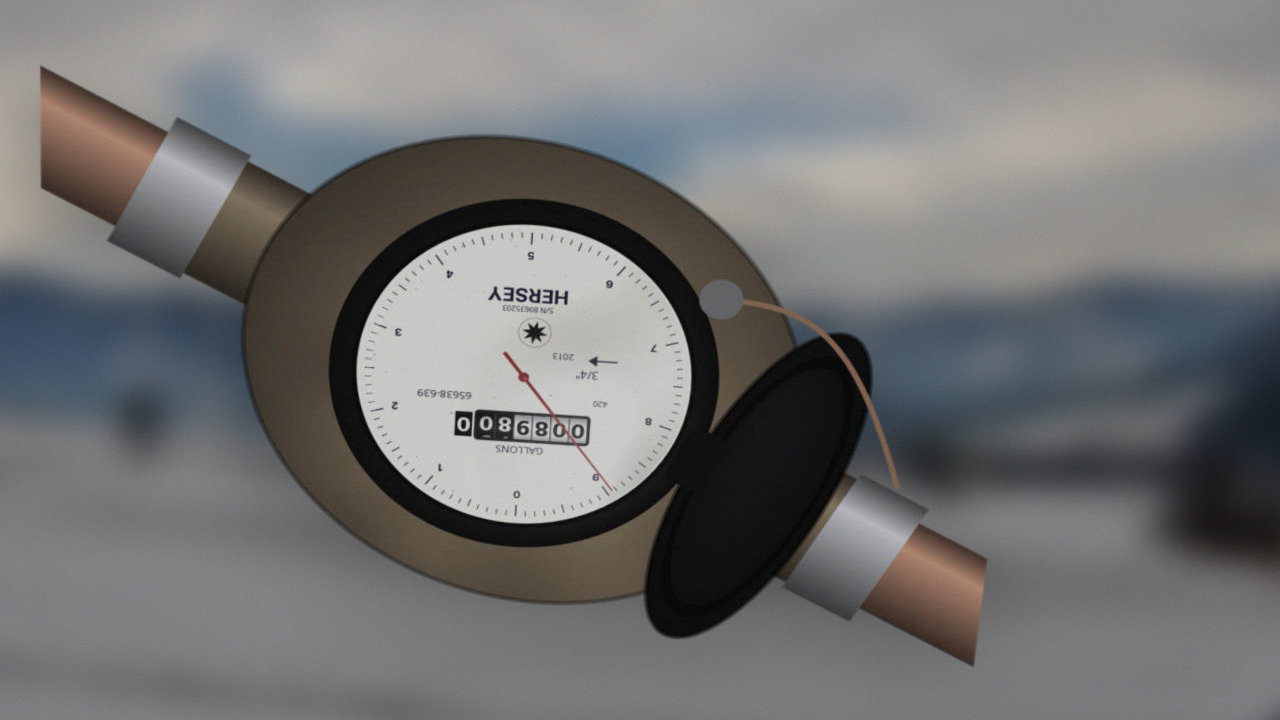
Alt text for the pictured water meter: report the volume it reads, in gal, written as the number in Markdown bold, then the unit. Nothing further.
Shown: **89798.9** gal
